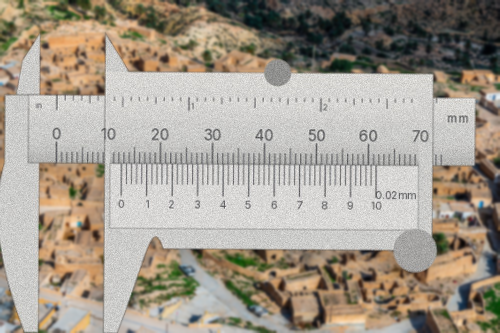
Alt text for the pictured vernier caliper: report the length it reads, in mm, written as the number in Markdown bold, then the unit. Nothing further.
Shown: **12.5** mm
